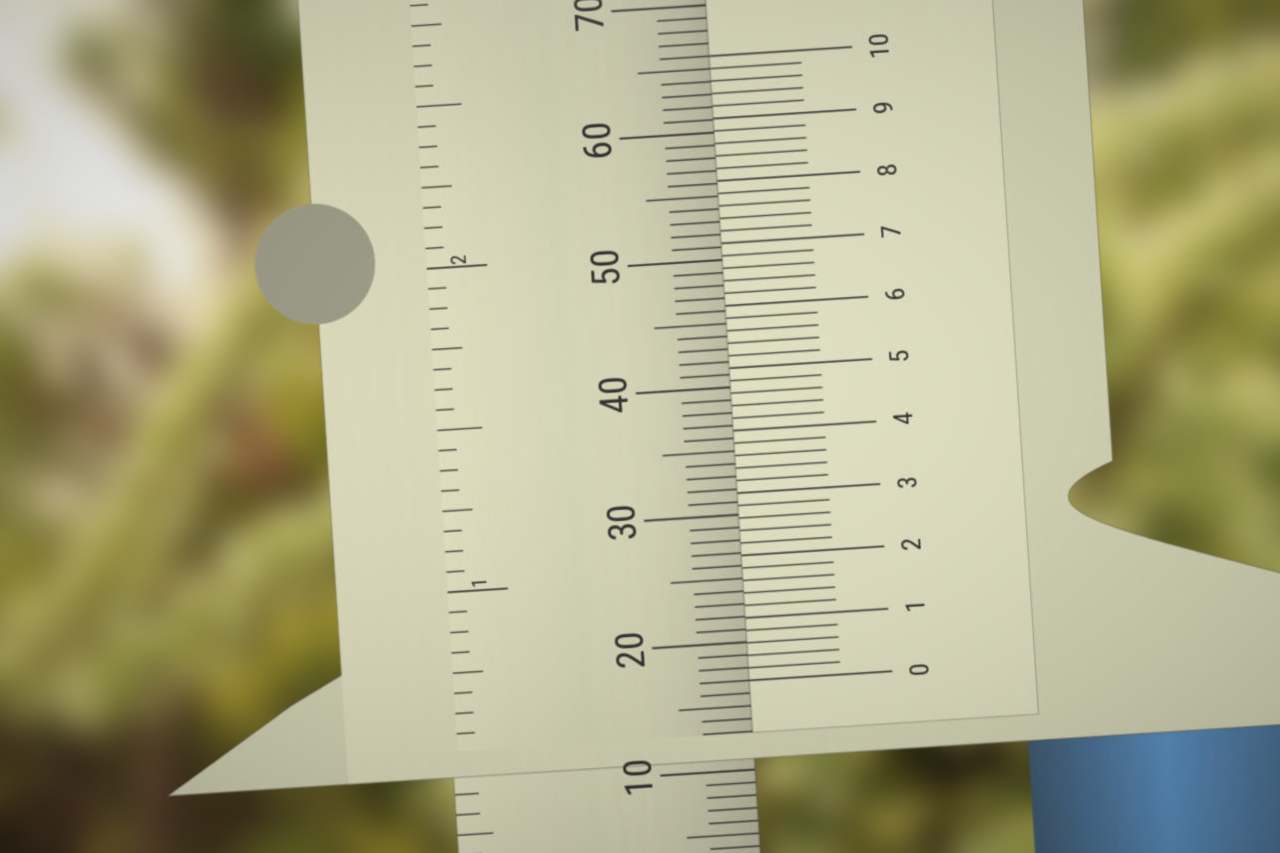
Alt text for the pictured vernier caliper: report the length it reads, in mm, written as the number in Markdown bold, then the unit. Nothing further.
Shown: **17.0** mm
